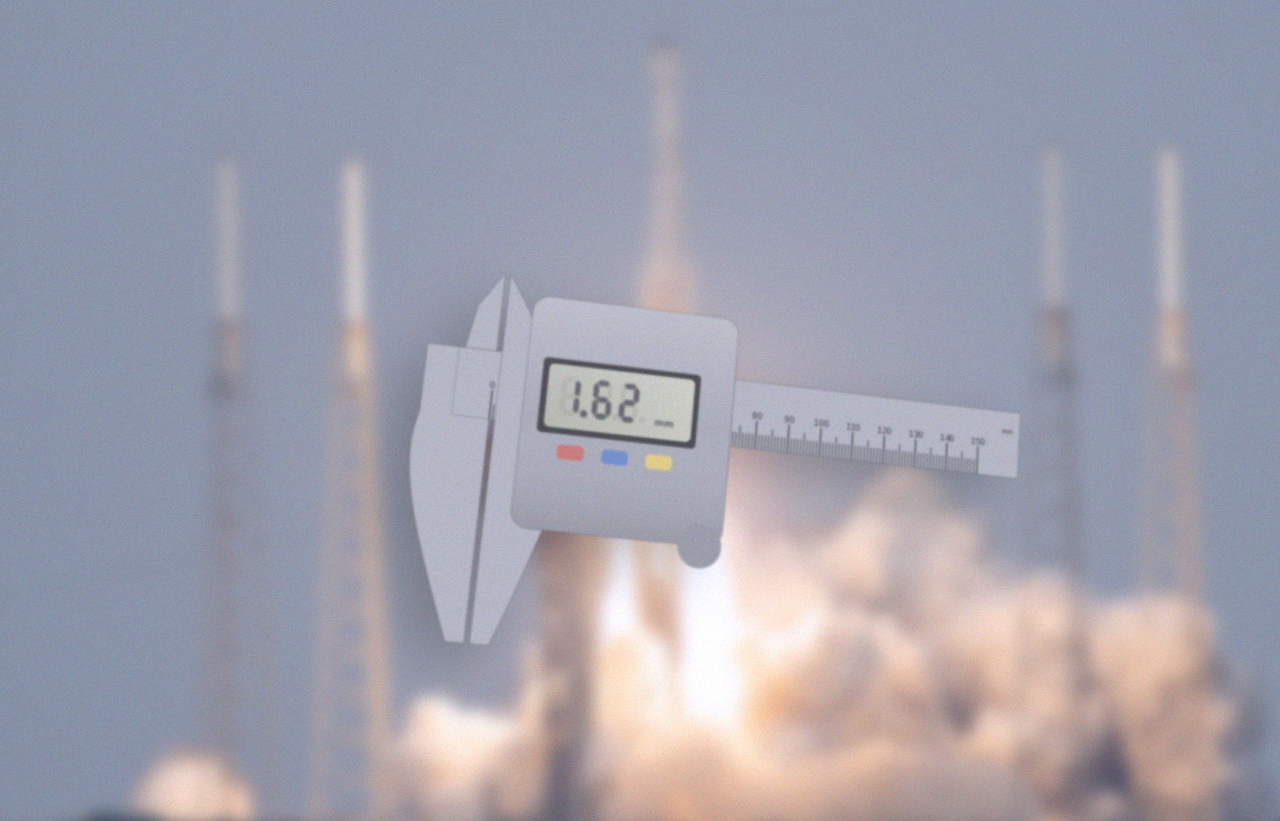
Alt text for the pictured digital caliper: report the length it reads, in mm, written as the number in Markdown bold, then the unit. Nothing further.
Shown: **1.62** mm
